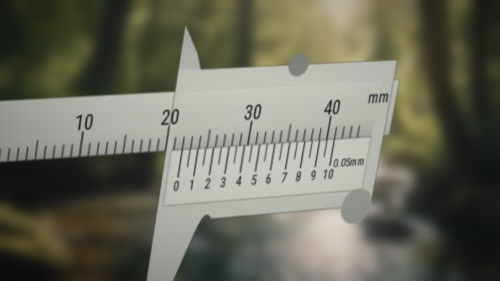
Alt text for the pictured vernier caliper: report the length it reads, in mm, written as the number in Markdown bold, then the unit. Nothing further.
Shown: **22.0** mm
